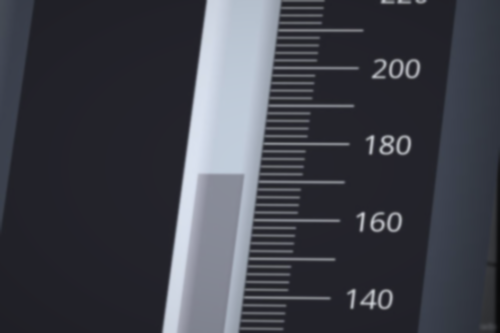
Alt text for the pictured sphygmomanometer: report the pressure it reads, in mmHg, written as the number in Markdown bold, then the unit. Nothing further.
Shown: **172** mmHg
